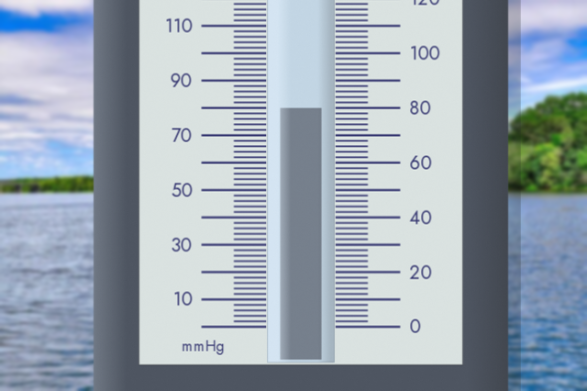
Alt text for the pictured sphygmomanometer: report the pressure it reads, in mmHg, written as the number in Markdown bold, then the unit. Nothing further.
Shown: **80** mmHg
